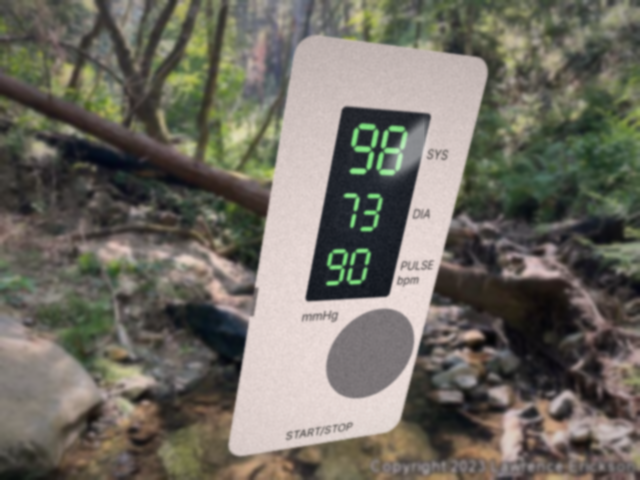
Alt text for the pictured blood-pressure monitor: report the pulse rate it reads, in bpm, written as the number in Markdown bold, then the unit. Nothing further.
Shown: **90** bpm
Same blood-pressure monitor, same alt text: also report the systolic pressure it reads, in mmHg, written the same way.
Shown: **98** mmHg
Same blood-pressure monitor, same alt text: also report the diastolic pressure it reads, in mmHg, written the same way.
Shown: **73** mmHg
